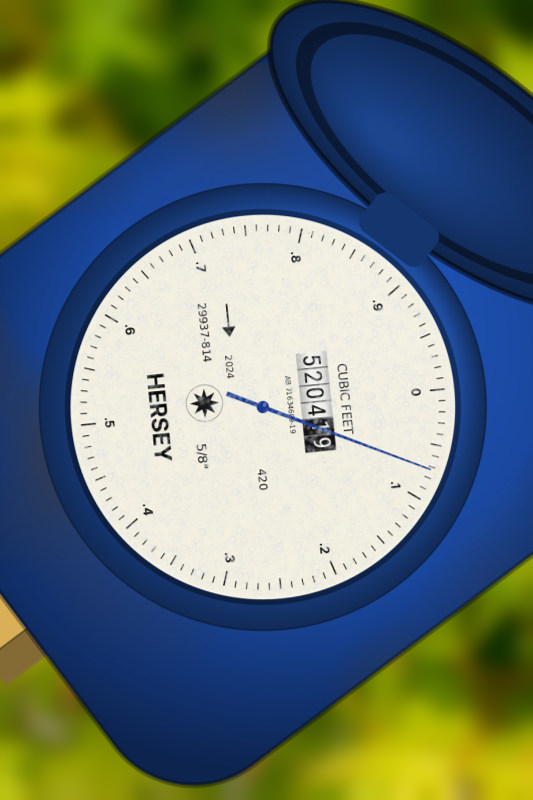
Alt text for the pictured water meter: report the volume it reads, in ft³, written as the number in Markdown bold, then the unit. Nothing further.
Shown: **520419.07** ft³
